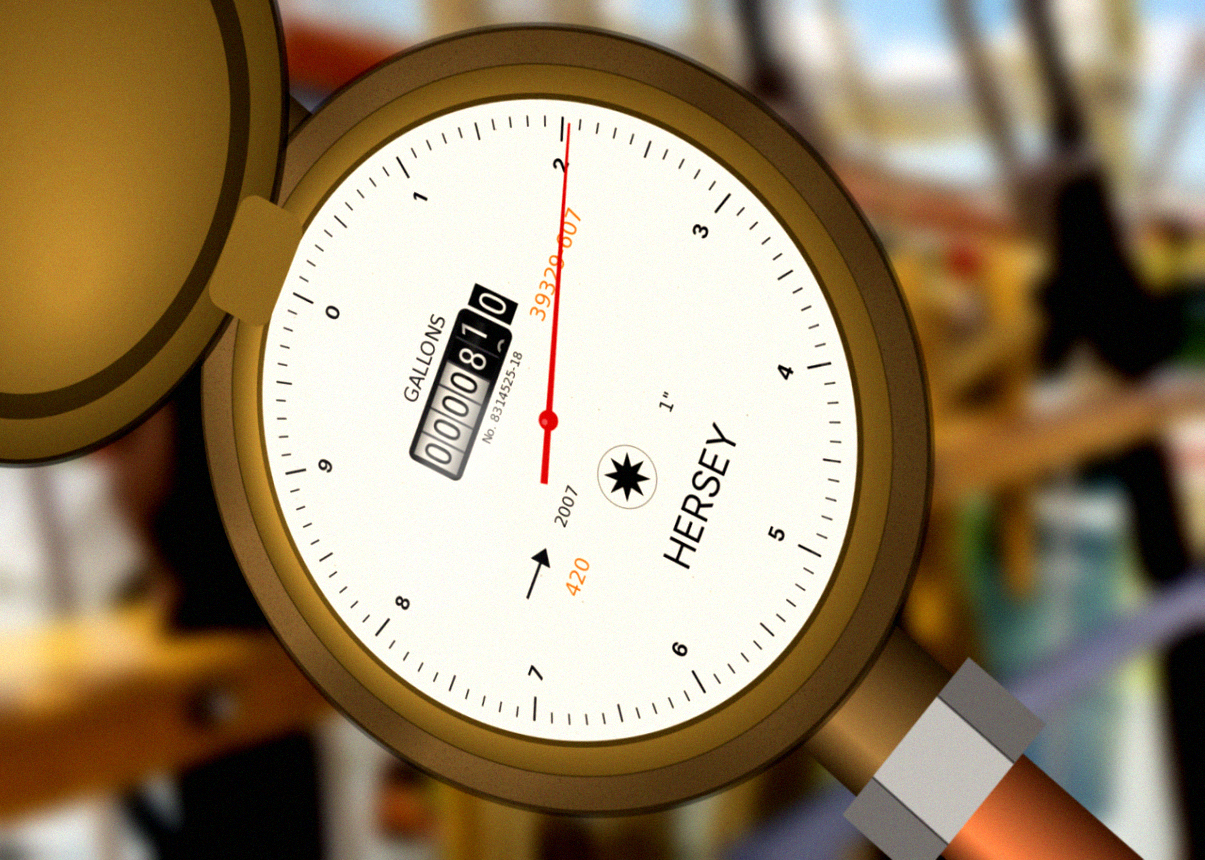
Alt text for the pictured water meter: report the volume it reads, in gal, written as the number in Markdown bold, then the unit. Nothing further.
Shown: **812.0** gal
